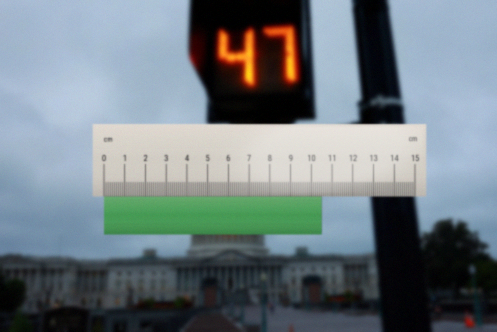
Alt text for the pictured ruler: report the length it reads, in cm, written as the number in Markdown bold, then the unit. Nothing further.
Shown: **10.5** cm
